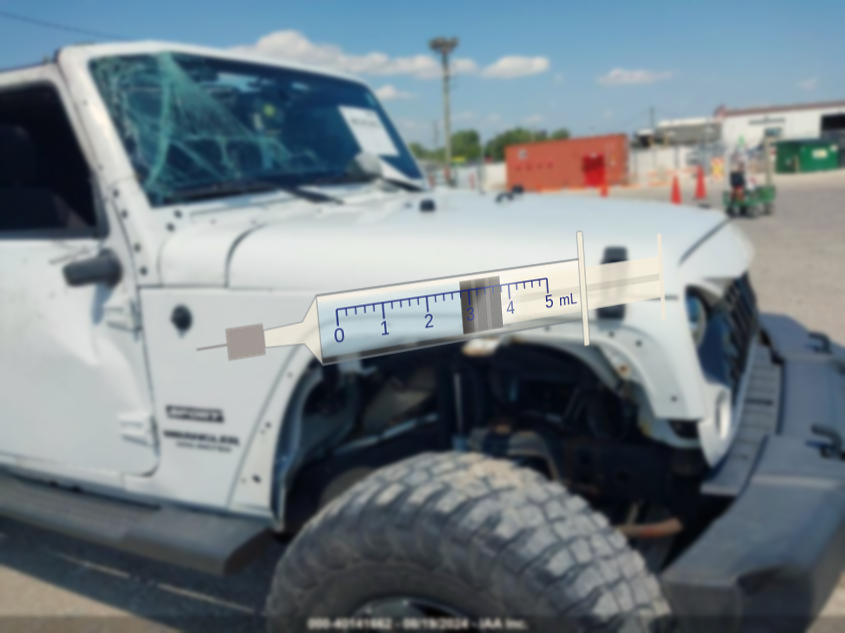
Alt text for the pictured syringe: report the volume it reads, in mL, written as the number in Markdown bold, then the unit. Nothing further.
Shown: **2.8** mL
